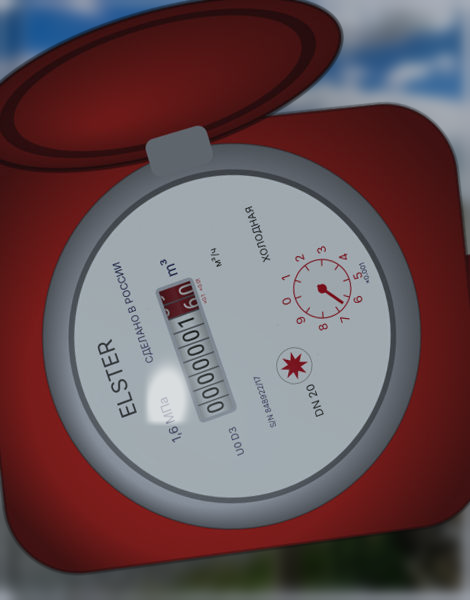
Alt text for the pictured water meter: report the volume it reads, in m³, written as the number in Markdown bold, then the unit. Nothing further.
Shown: **1.596** m³
